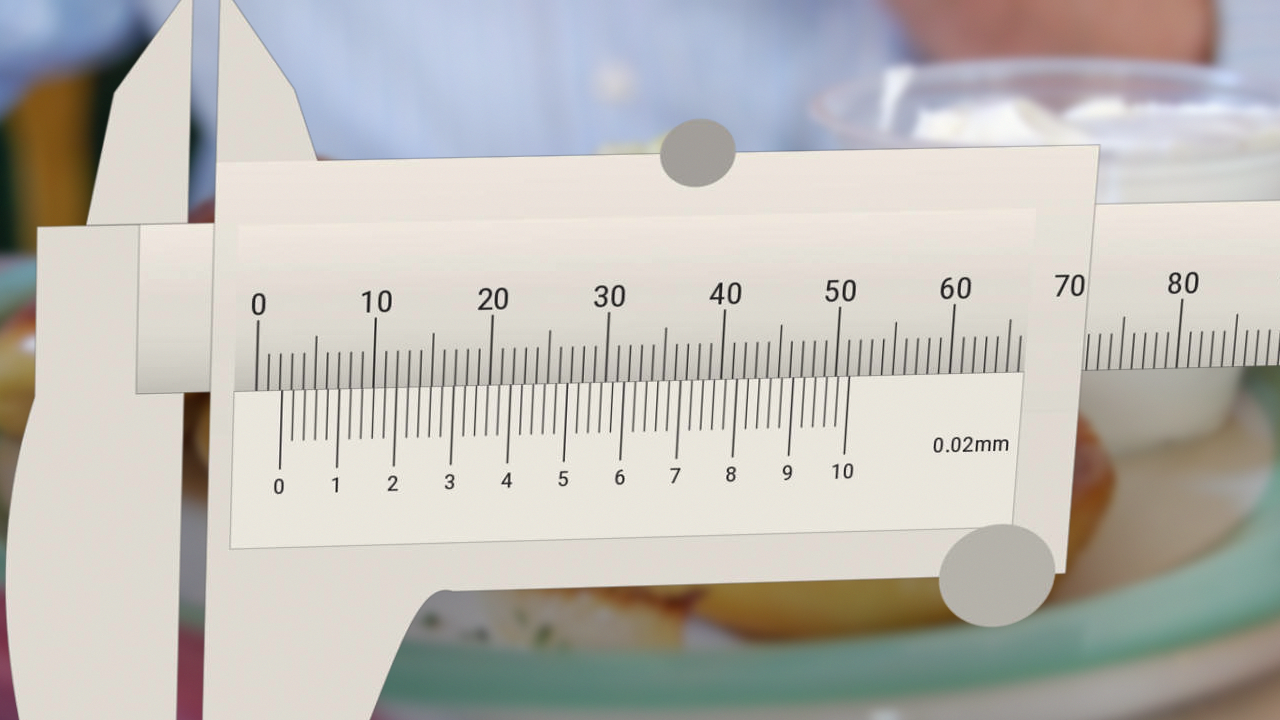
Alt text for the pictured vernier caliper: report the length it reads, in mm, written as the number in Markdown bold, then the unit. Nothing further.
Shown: **2.2** mm
